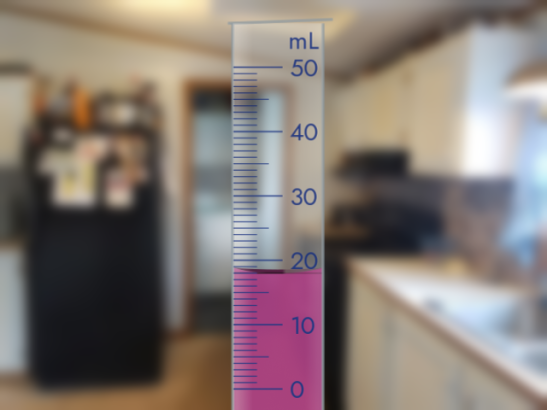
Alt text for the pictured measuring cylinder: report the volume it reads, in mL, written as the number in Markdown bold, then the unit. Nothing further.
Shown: **18** mL
